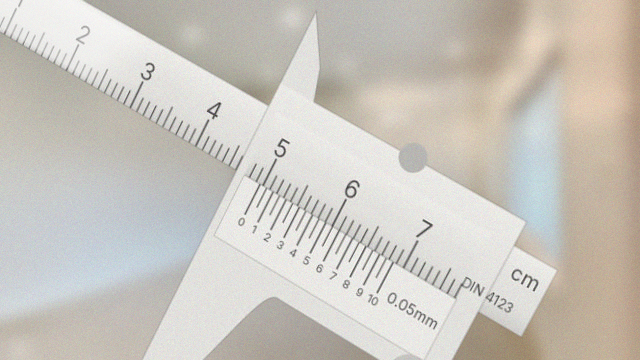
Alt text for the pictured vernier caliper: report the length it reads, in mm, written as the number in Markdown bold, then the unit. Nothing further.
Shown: **49.6** mm
